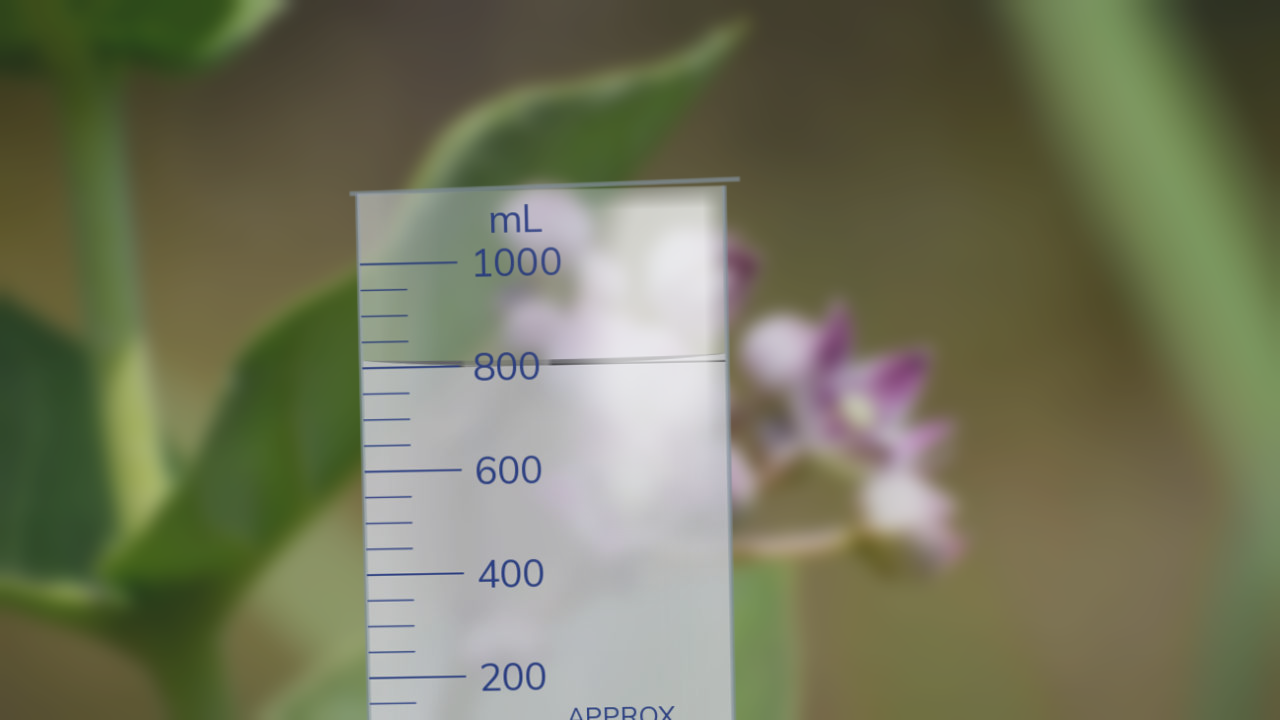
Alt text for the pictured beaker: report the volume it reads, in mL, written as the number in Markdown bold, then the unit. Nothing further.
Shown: **800** mL
